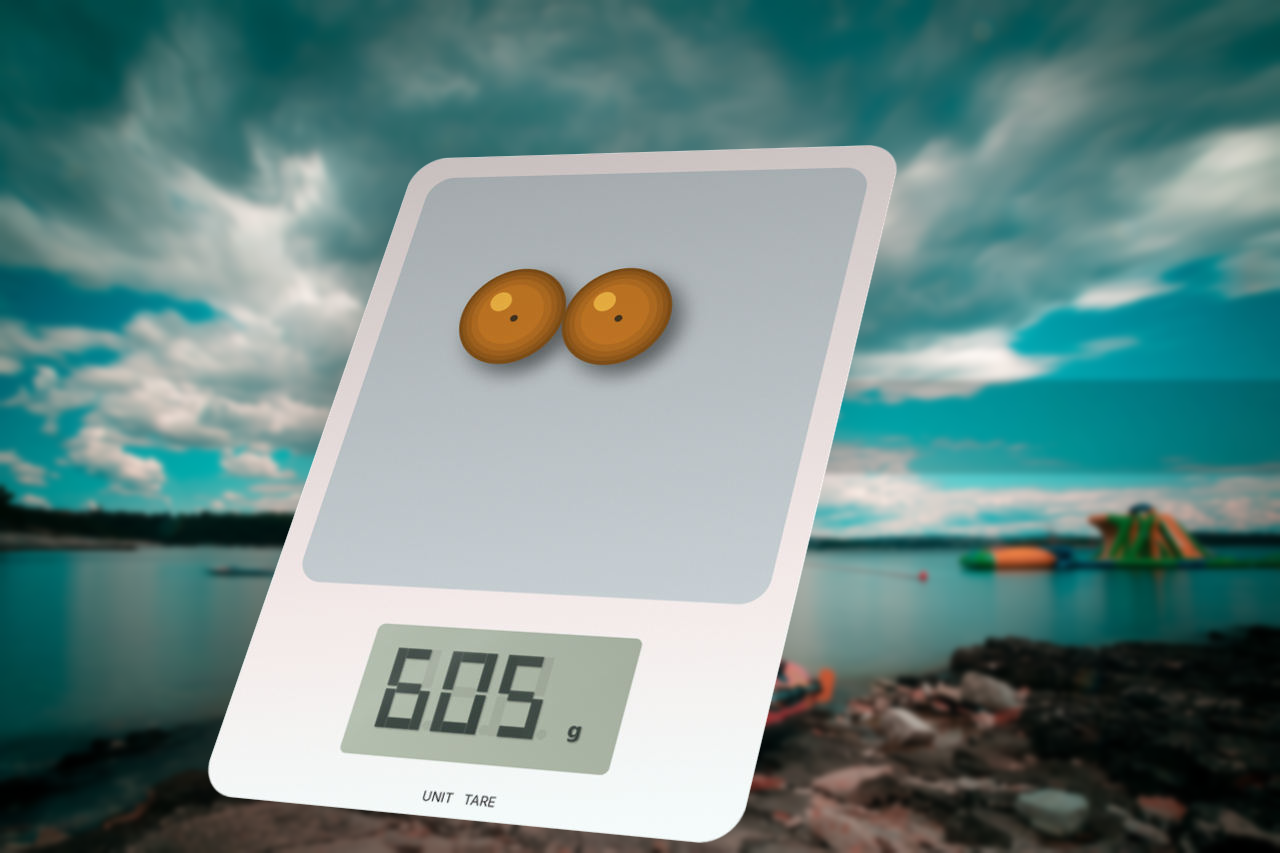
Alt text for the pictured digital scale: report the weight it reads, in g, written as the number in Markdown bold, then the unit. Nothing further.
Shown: **605** g
